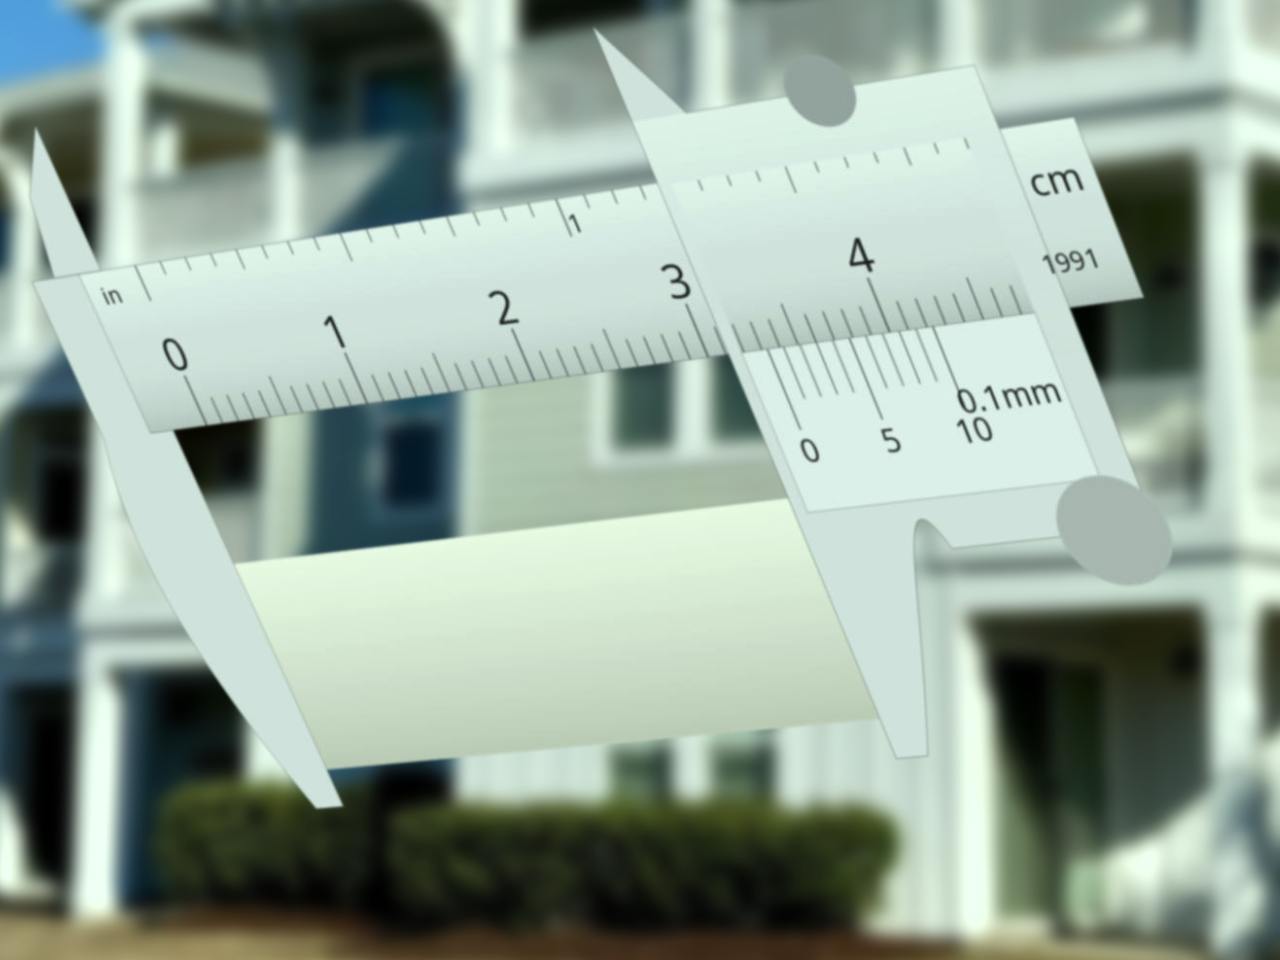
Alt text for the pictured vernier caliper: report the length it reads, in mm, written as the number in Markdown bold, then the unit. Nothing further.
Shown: **33.3** mm
